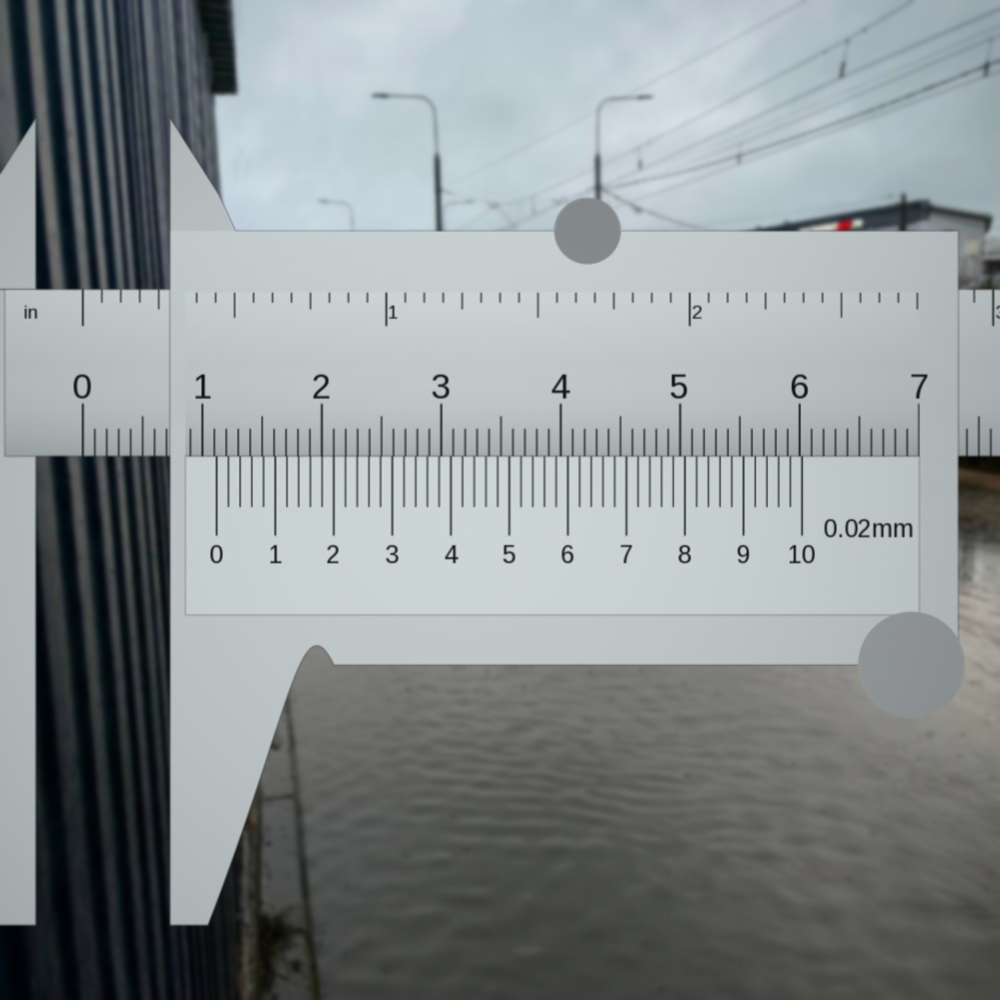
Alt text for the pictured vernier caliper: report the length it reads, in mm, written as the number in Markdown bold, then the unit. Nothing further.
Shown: **11.2** mm
